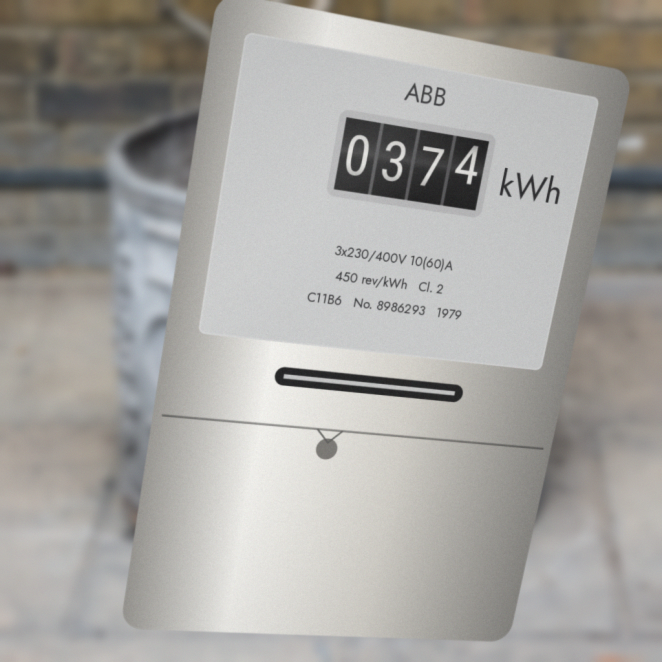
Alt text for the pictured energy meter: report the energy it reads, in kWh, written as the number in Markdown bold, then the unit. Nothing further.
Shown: **374** kWh
